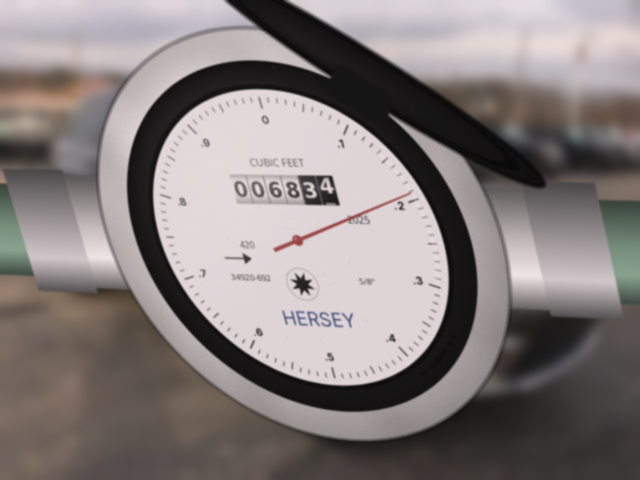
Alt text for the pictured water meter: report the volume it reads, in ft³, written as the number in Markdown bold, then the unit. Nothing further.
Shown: **6834.19** ft³
